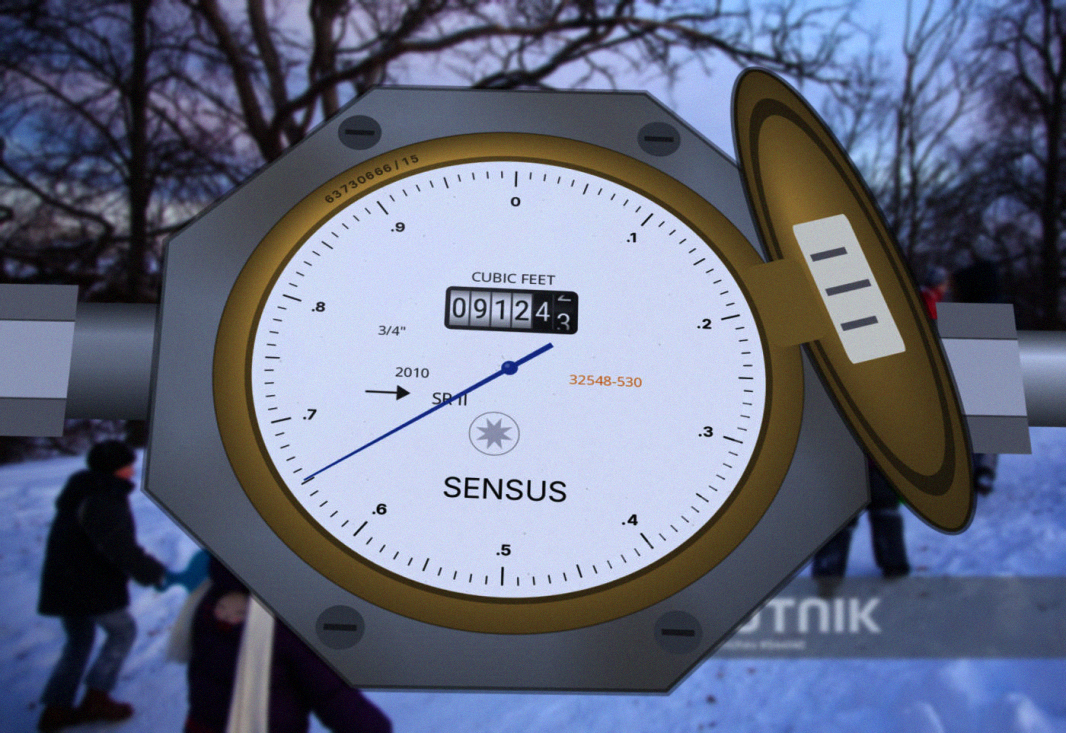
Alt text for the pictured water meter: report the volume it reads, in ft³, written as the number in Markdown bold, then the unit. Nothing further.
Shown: **91242.65** ft³
